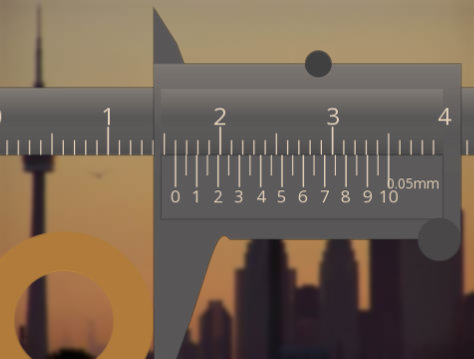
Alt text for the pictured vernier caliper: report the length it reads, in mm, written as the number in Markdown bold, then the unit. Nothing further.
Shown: **16.0** mm
